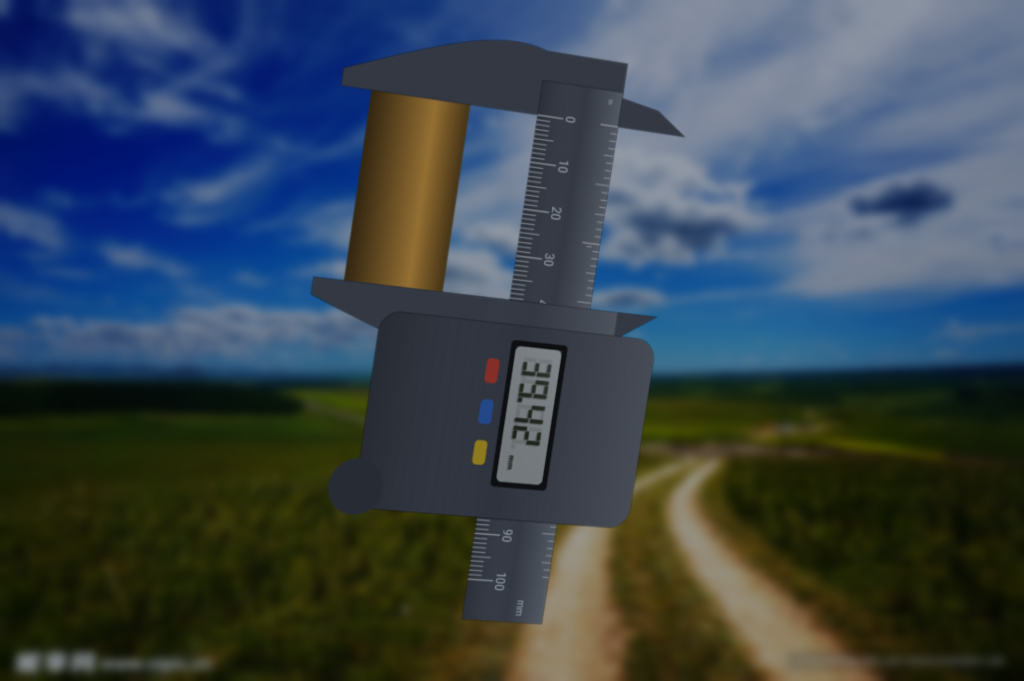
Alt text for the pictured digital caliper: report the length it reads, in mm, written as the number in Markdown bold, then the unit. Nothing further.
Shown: **39.42** mm
